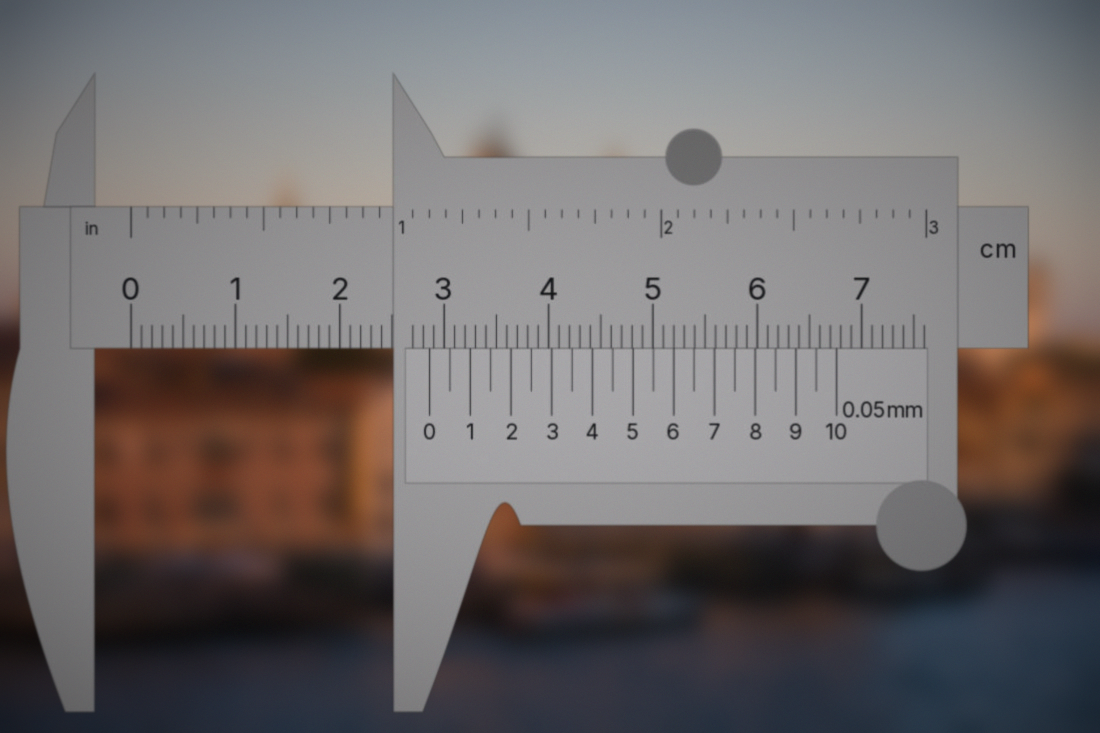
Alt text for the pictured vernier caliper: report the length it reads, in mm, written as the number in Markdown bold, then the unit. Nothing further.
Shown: **28.6** mm
